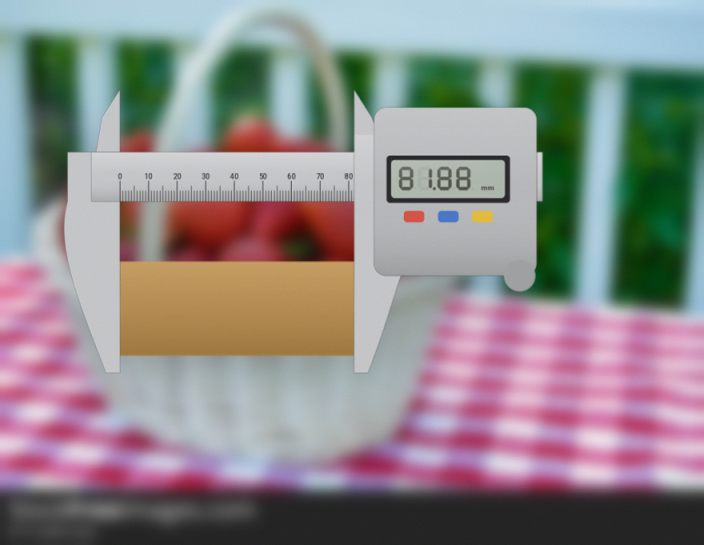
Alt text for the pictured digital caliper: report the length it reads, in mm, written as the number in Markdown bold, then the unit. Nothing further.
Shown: **81.88** mm
